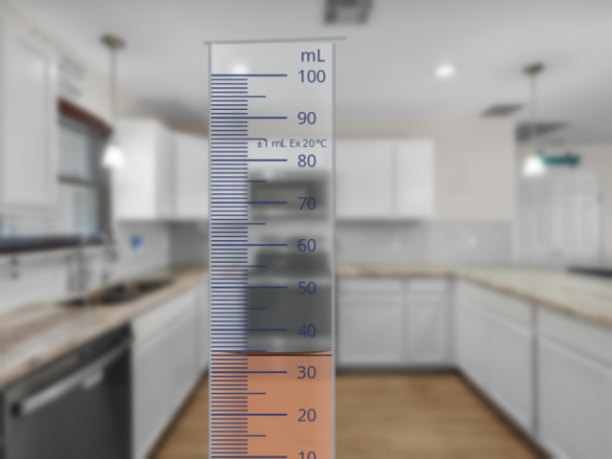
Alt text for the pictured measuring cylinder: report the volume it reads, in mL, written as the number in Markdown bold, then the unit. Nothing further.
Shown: **34** mL
